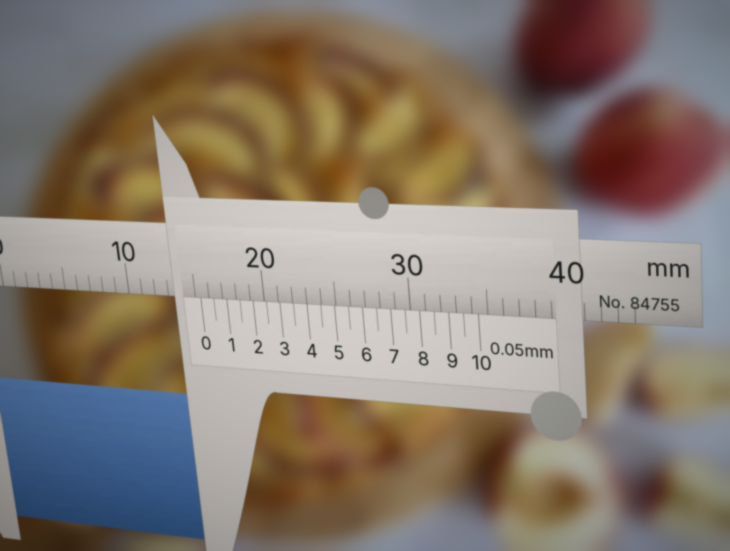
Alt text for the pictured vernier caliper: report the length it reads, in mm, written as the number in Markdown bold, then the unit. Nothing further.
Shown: **15.4** mm
